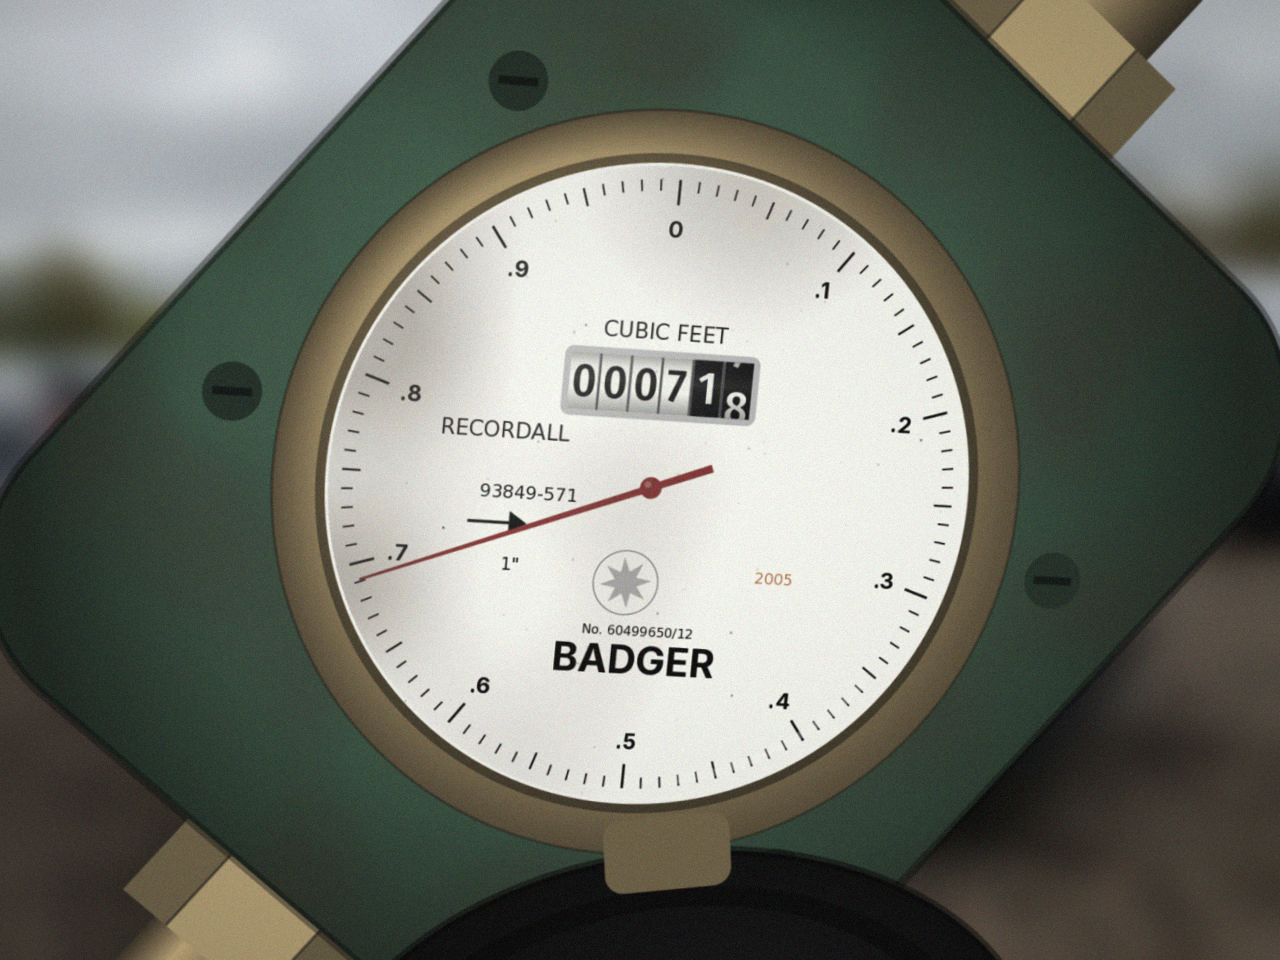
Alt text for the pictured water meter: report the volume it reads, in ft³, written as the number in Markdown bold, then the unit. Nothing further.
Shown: **717.69** ft³
